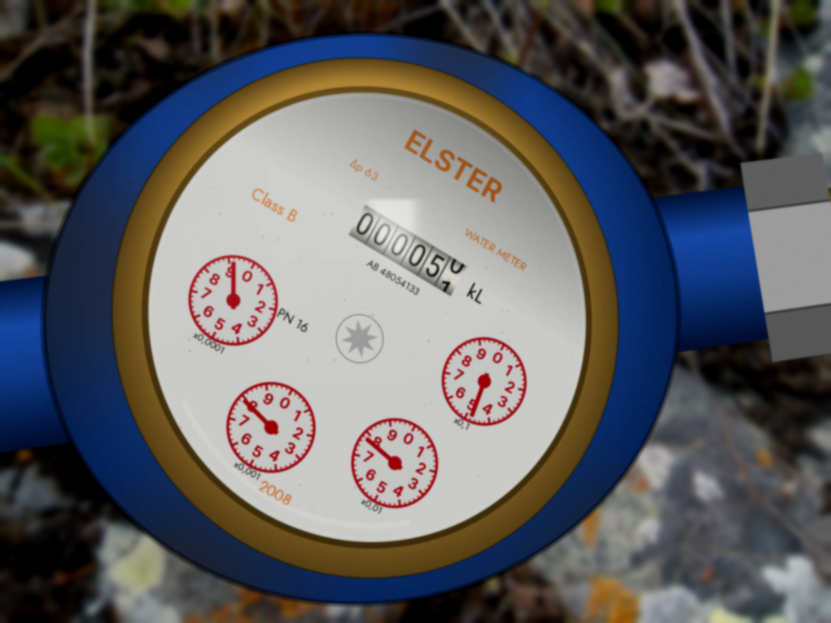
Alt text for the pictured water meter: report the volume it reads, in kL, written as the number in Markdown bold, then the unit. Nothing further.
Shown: **50.4779** kL
